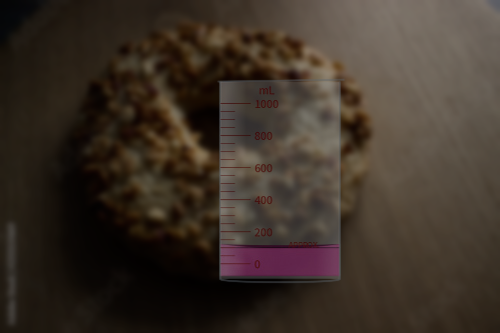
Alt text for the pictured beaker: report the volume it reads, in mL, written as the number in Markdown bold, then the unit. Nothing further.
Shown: **100** mL
